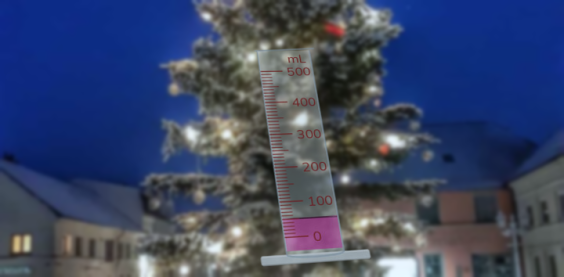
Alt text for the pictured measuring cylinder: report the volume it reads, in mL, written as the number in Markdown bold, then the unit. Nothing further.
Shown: **50** mL
